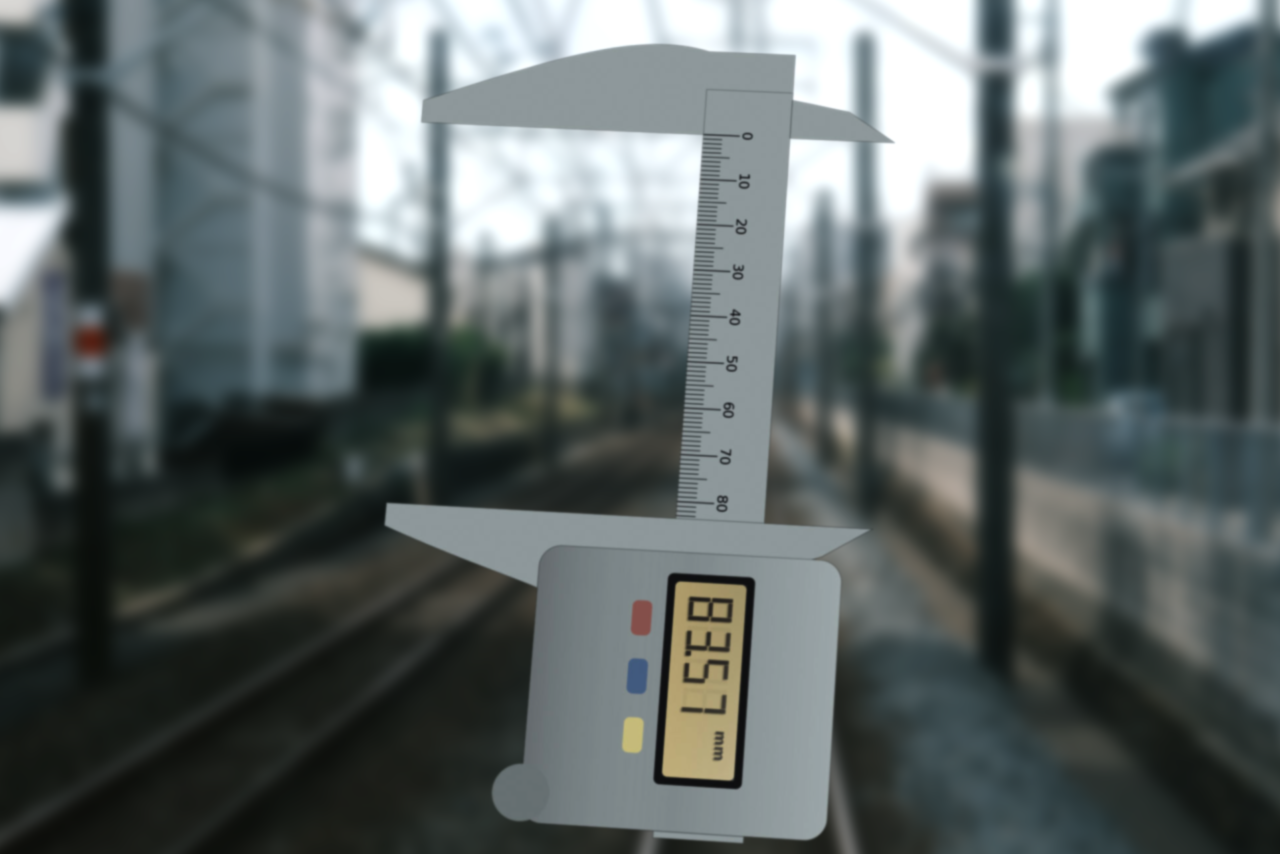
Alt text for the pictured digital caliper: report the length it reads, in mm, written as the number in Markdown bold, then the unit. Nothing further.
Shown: **83.57** mm
